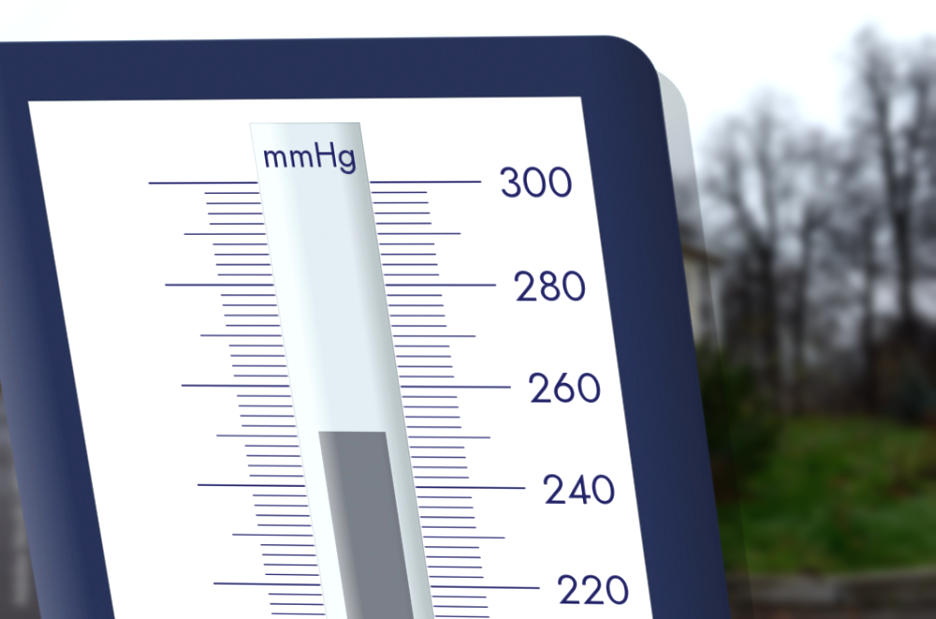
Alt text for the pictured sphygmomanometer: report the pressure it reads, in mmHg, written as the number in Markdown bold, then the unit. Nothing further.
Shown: **251** mmHg
